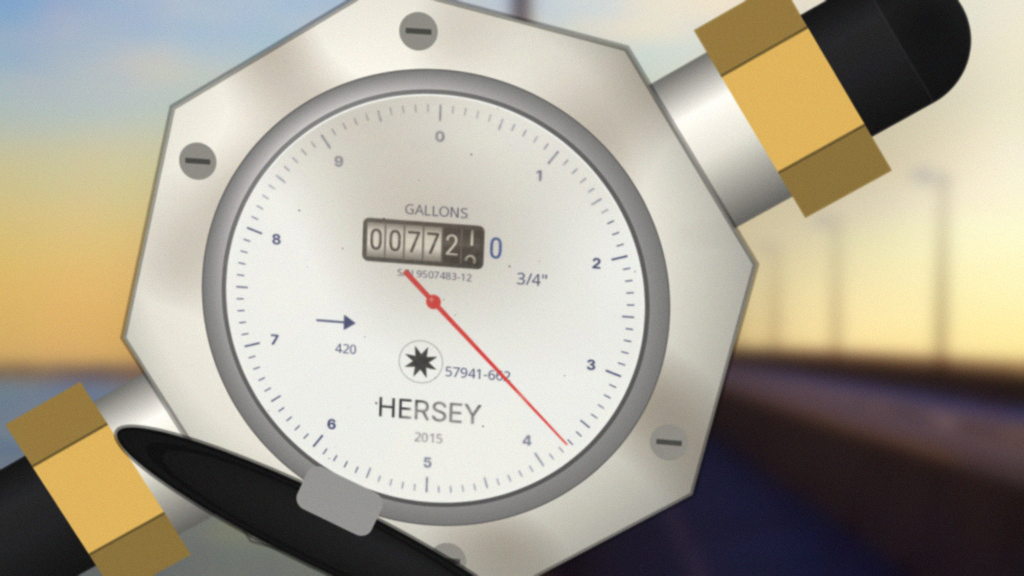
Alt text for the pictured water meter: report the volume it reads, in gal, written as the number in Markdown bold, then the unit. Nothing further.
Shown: **77213.7** gal
